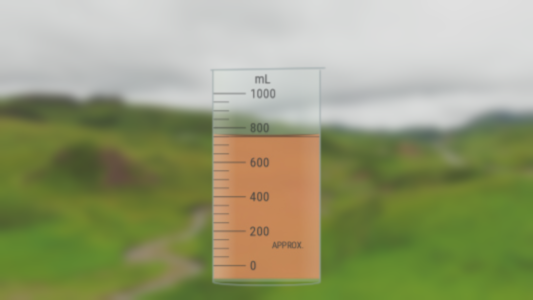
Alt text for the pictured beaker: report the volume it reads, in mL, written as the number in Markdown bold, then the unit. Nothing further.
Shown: **750** mL
